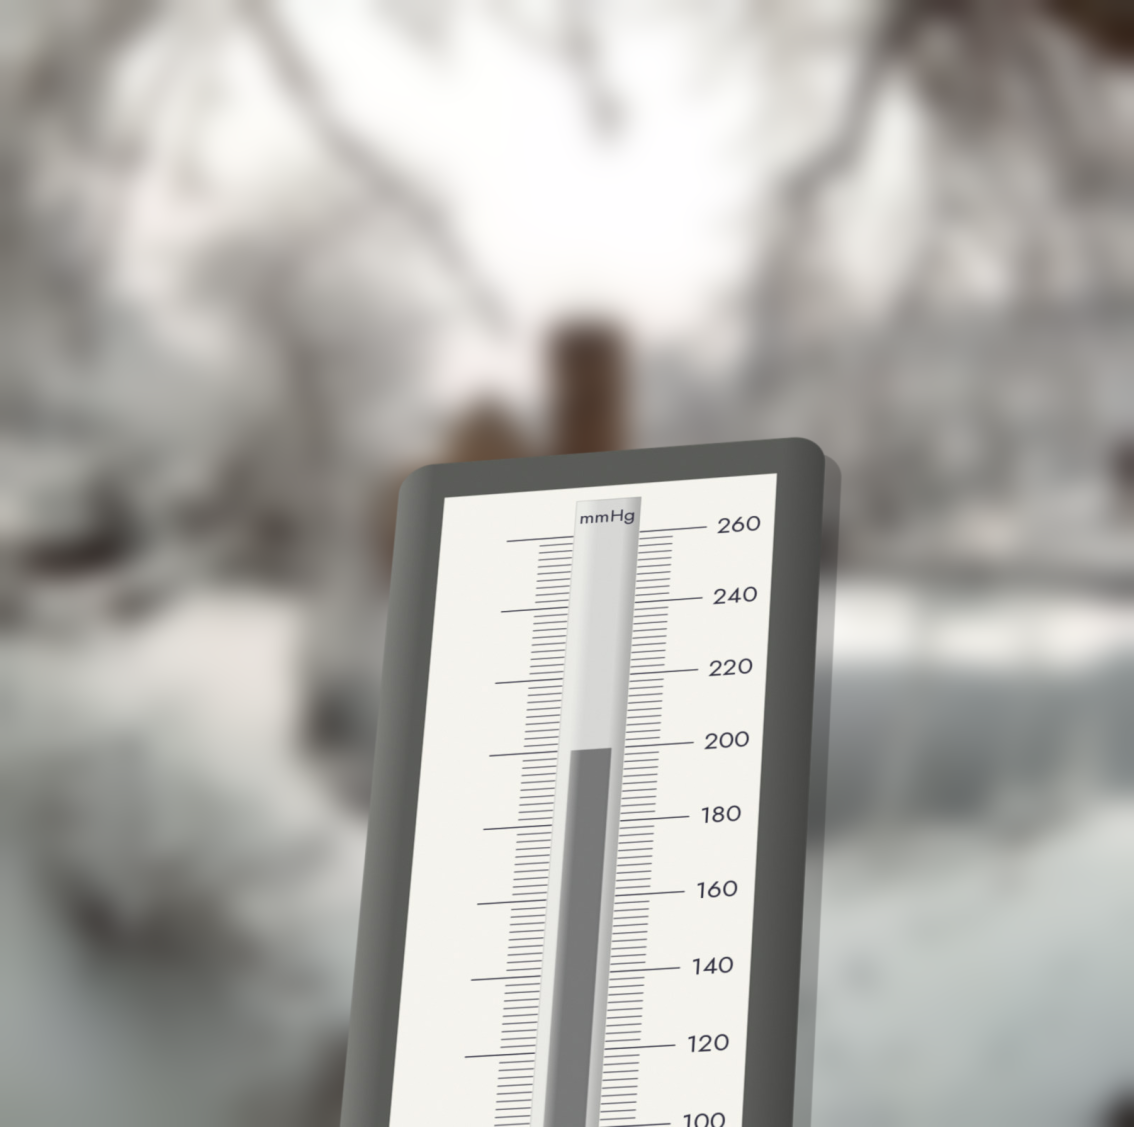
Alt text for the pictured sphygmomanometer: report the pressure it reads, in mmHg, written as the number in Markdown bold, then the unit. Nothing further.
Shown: **200** mmHg
